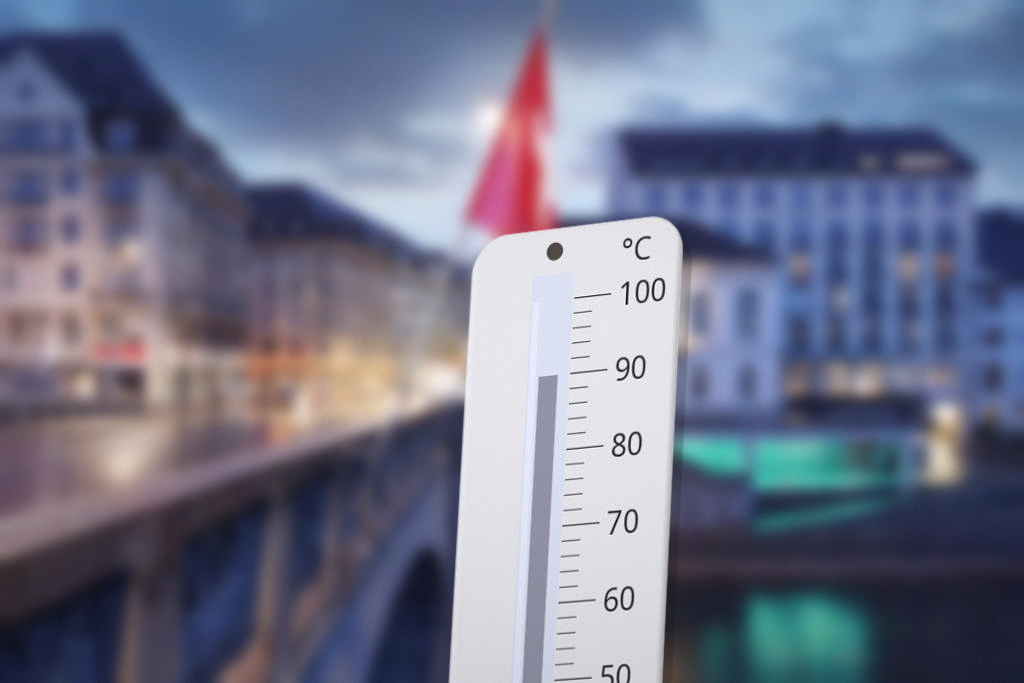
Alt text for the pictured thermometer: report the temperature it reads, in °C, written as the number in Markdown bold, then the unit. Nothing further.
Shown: **90** °C
